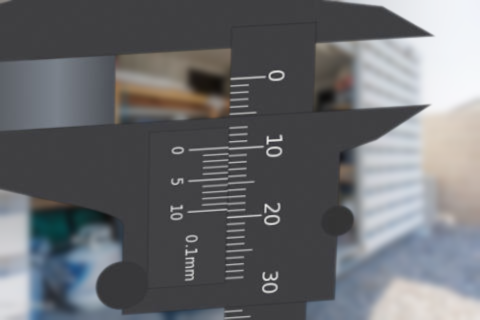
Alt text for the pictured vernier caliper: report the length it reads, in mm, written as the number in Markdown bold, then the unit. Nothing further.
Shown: **9.8** mm
